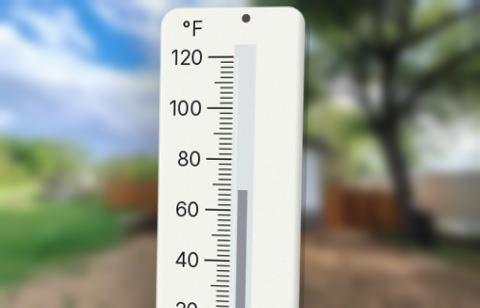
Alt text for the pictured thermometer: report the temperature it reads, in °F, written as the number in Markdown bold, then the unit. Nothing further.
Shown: **68** °F
